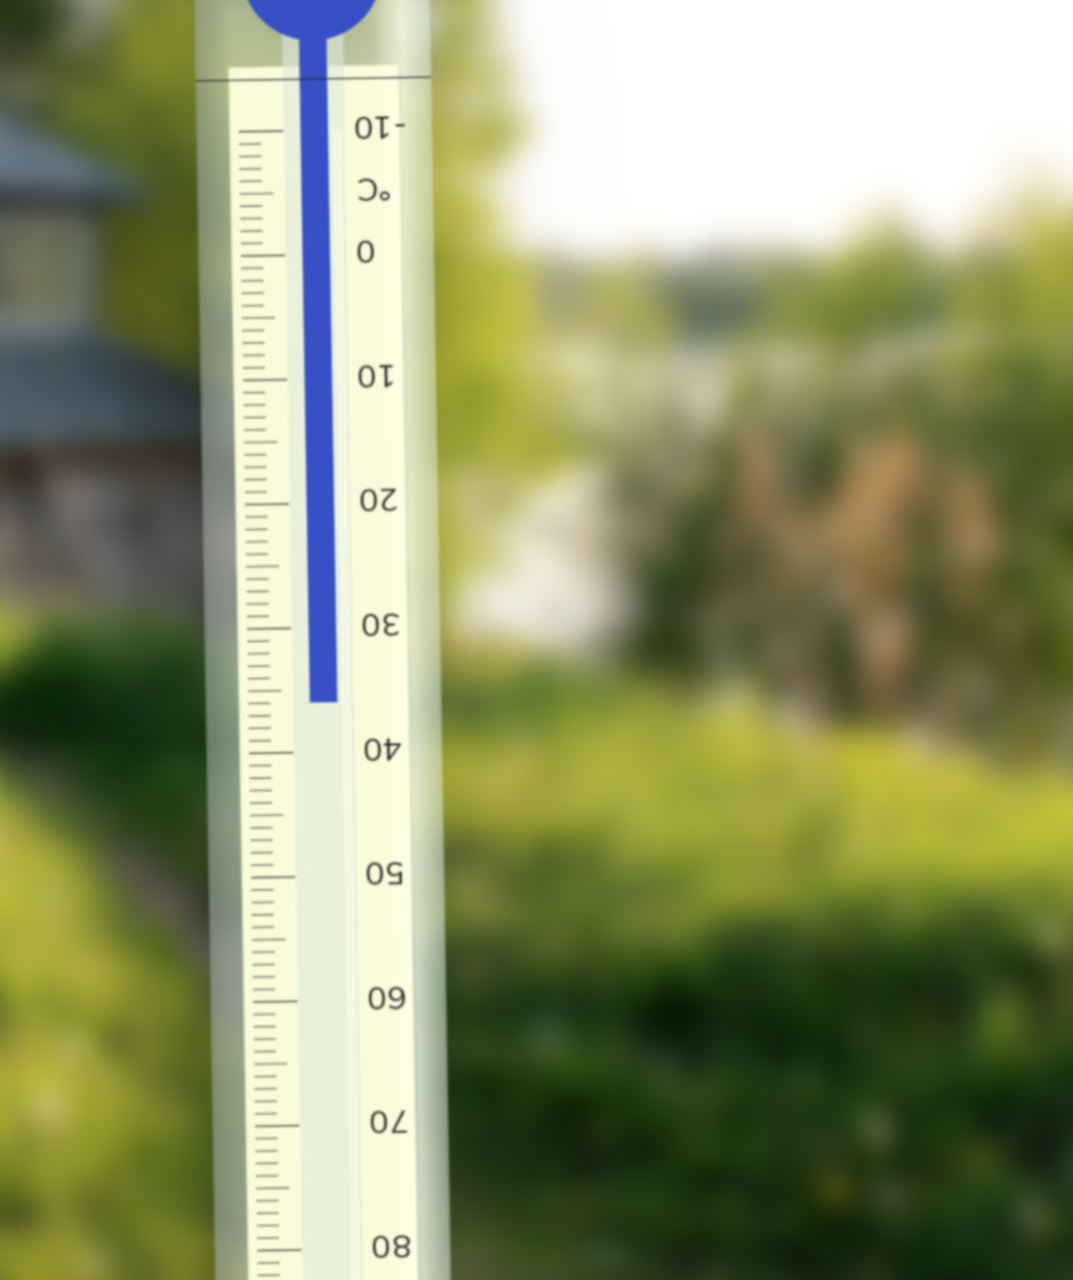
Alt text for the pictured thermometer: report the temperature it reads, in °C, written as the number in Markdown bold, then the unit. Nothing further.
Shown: **36** °C
